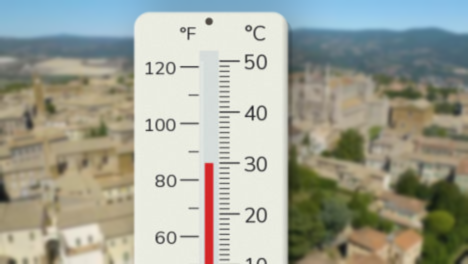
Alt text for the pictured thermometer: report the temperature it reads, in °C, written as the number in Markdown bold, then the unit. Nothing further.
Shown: **30** °C
